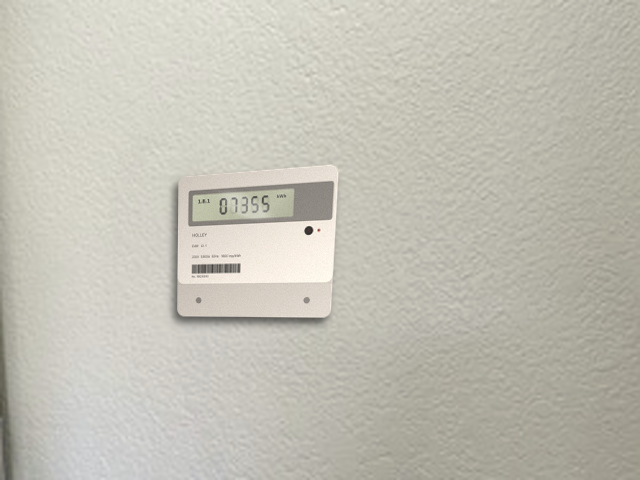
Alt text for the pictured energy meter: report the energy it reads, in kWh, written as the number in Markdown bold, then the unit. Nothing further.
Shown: **7355** kWh
